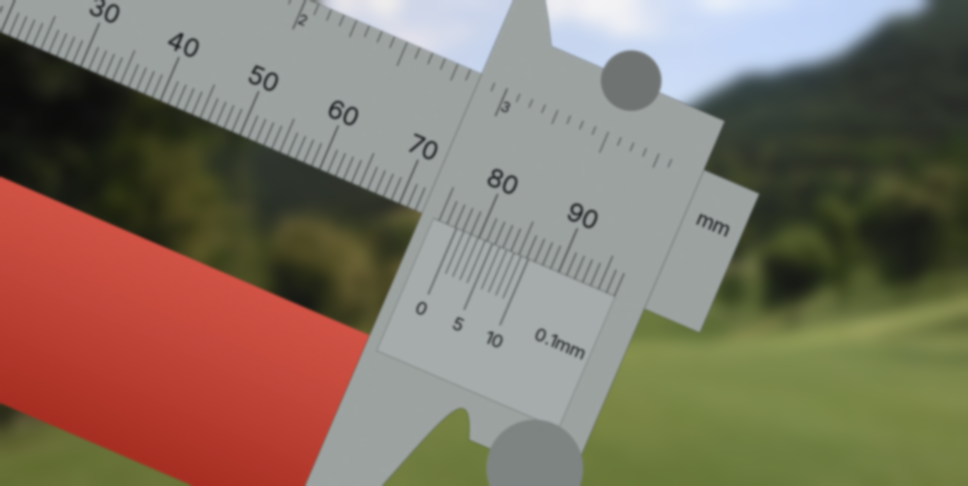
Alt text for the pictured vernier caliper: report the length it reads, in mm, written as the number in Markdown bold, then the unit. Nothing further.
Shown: **77.2** mm
